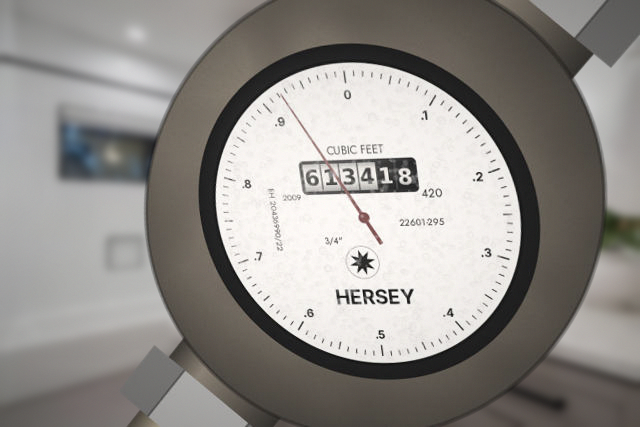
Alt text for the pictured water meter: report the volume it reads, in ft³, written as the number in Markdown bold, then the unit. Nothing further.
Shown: **613417.92** ft³
